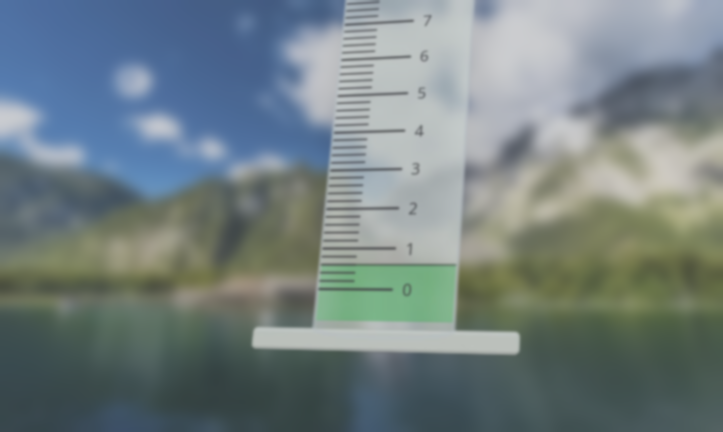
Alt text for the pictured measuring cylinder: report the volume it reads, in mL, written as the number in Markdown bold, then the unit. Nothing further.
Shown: **0.6** mL
